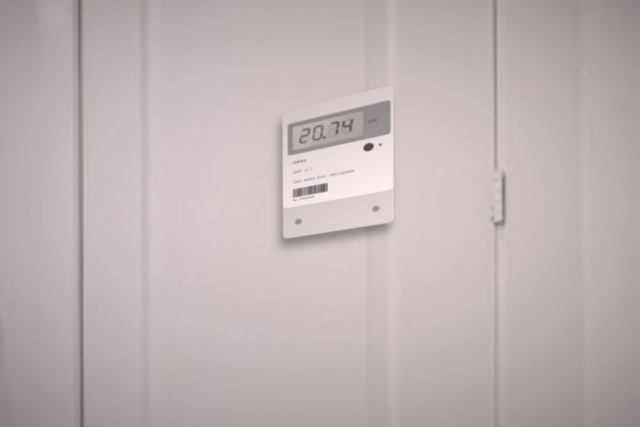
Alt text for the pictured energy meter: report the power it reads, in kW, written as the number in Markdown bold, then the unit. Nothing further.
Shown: **20.74** kW
